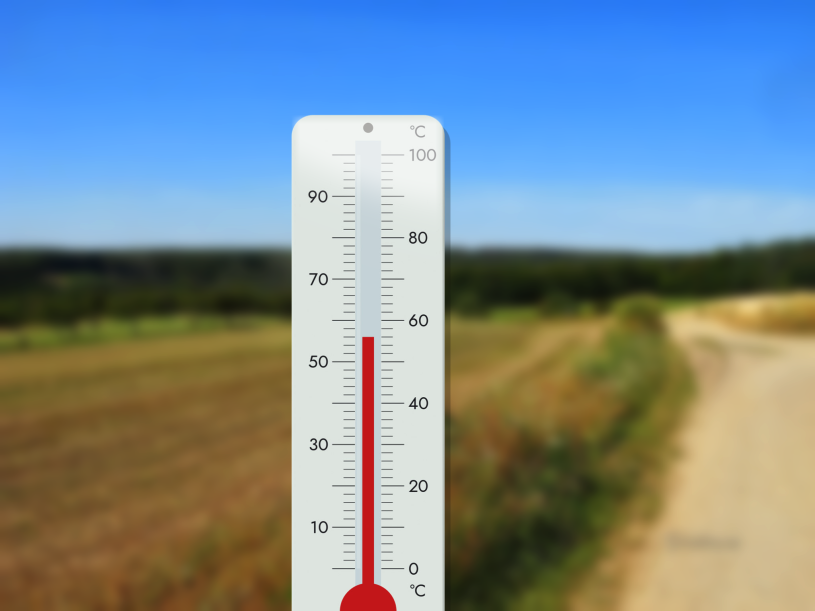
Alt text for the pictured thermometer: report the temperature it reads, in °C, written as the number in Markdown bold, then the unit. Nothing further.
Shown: **56** °C
